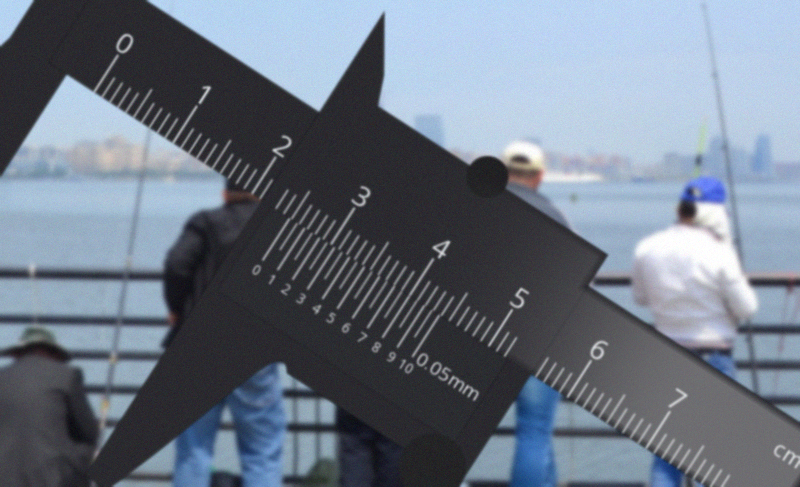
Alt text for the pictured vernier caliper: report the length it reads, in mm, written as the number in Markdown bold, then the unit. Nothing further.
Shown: **24.8** mm
